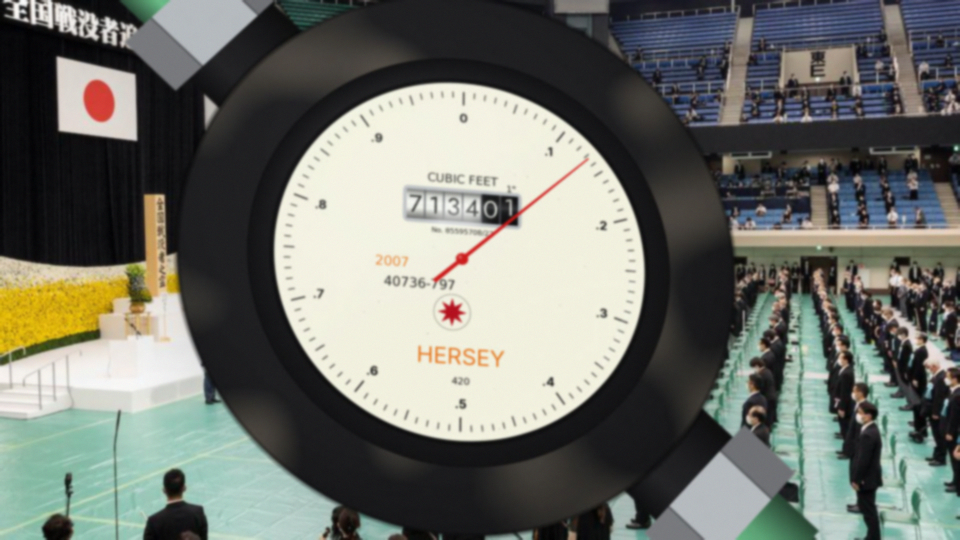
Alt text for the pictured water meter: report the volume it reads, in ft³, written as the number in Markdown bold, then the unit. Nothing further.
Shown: **713401.13** ft³
